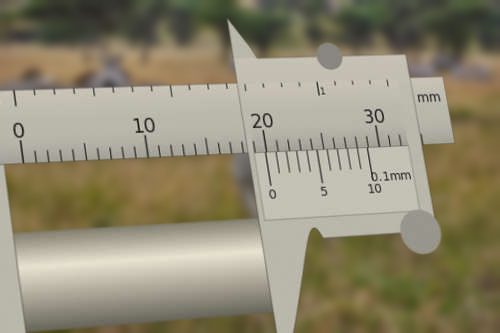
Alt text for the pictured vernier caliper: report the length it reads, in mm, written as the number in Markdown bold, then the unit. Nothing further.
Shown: **19.9** mm
